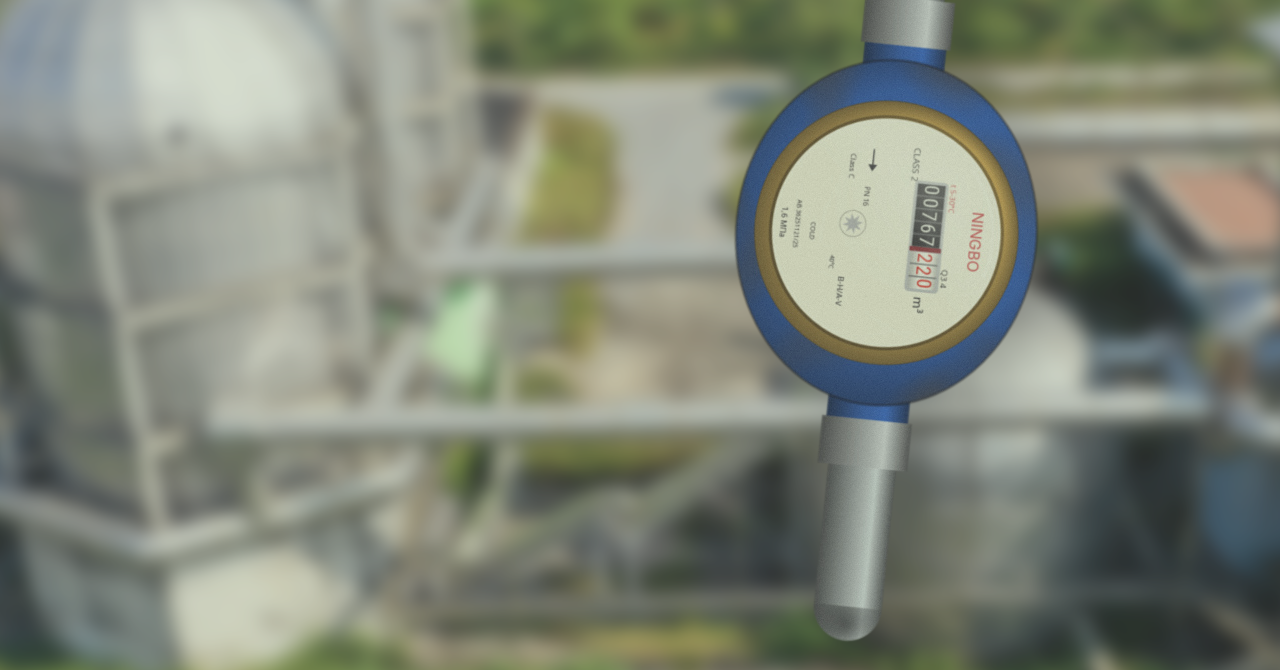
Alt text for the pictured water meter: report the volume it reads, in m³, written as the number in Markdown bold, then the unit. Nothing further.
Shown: **767.220** m³
